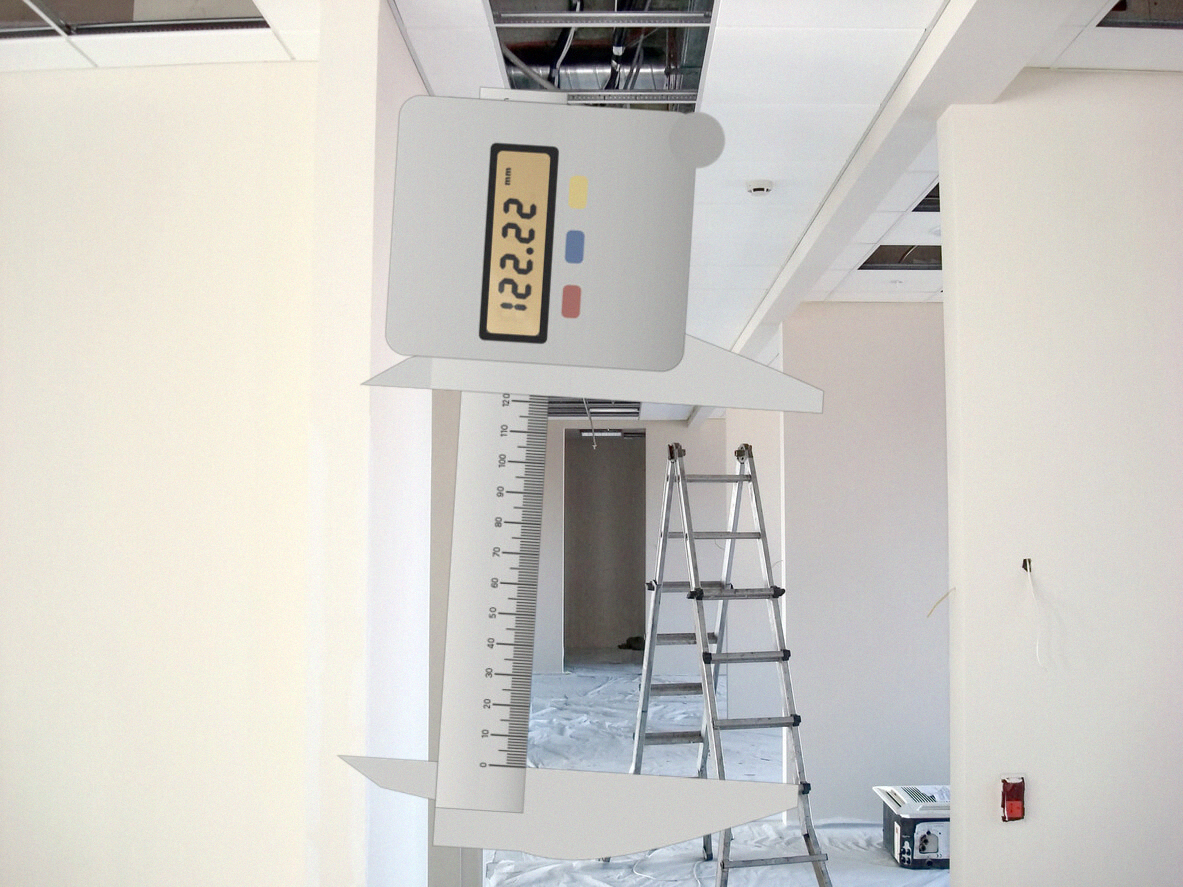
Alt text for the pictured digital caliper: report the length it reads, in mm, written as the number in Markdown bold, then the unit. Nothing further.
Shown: **122.22** mm
